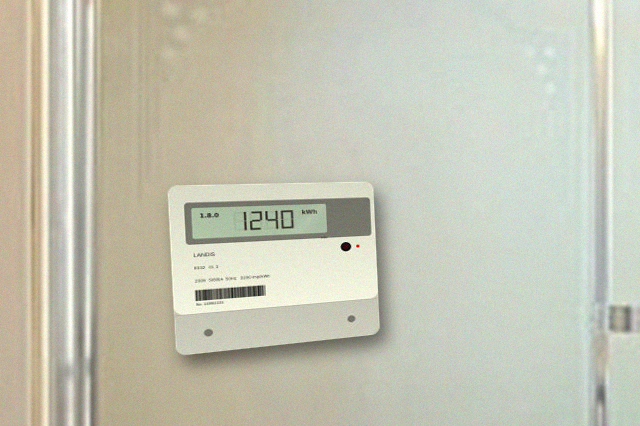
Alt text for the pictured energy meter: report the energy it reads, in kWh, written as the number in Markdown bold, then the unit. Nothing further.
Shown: **1240** kWh
